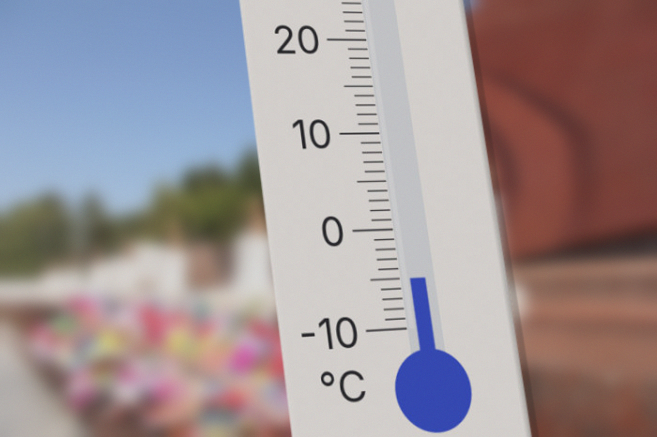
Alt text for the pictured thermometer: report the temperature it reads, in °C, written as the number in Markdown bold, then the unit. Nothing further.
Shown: **-5** °C
